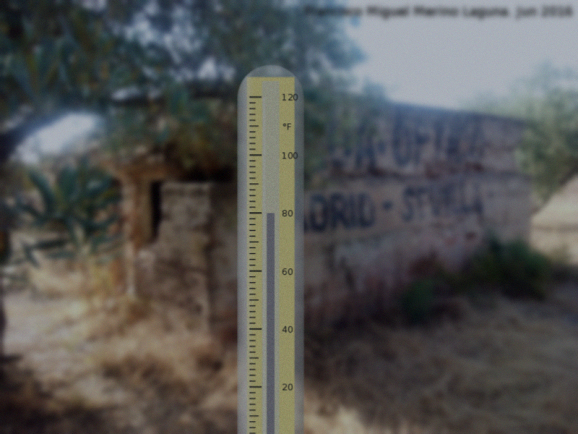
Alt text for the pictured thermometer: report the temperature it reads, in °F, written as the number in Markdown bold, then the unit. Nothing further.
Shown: **80** °F
